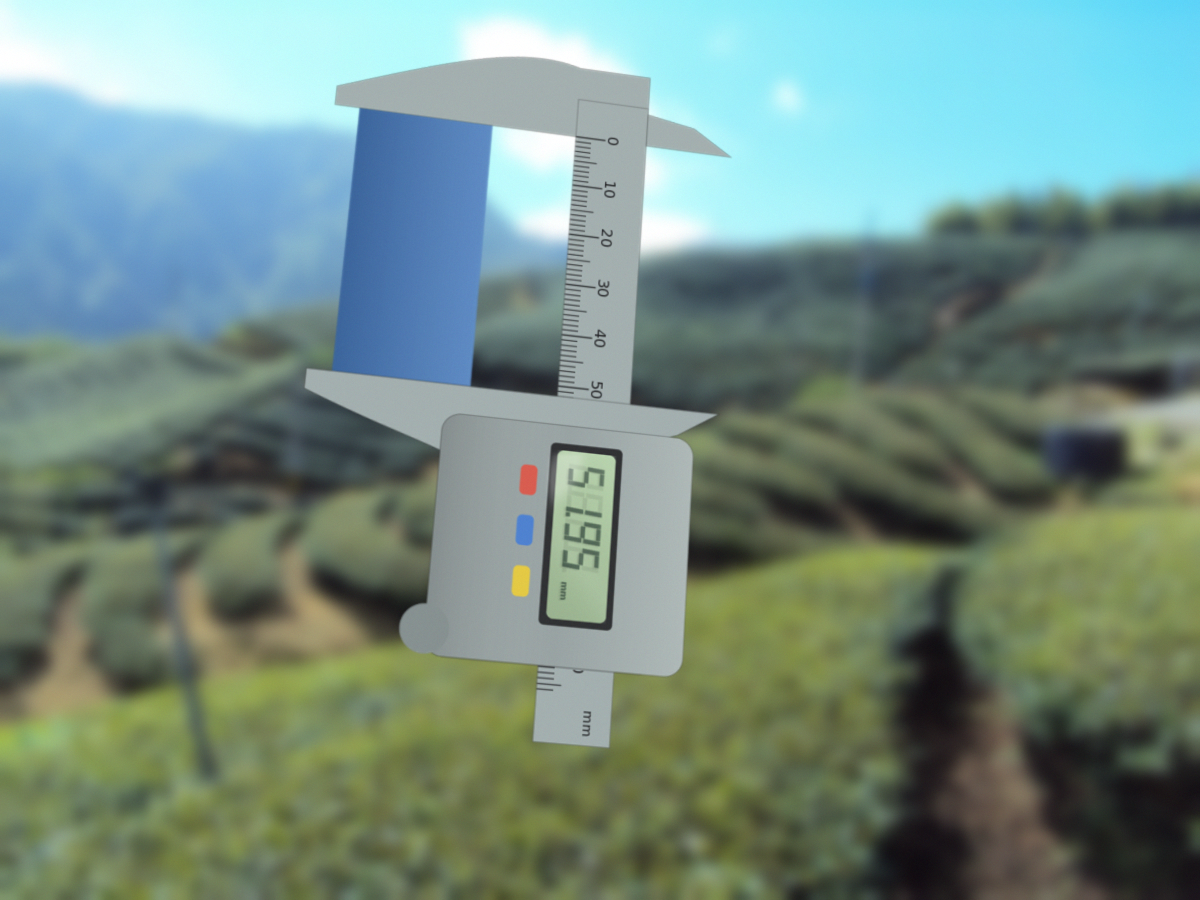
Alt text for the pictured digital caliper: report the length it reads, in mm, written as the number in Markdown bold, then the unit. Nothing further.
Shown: **51.95** mm
